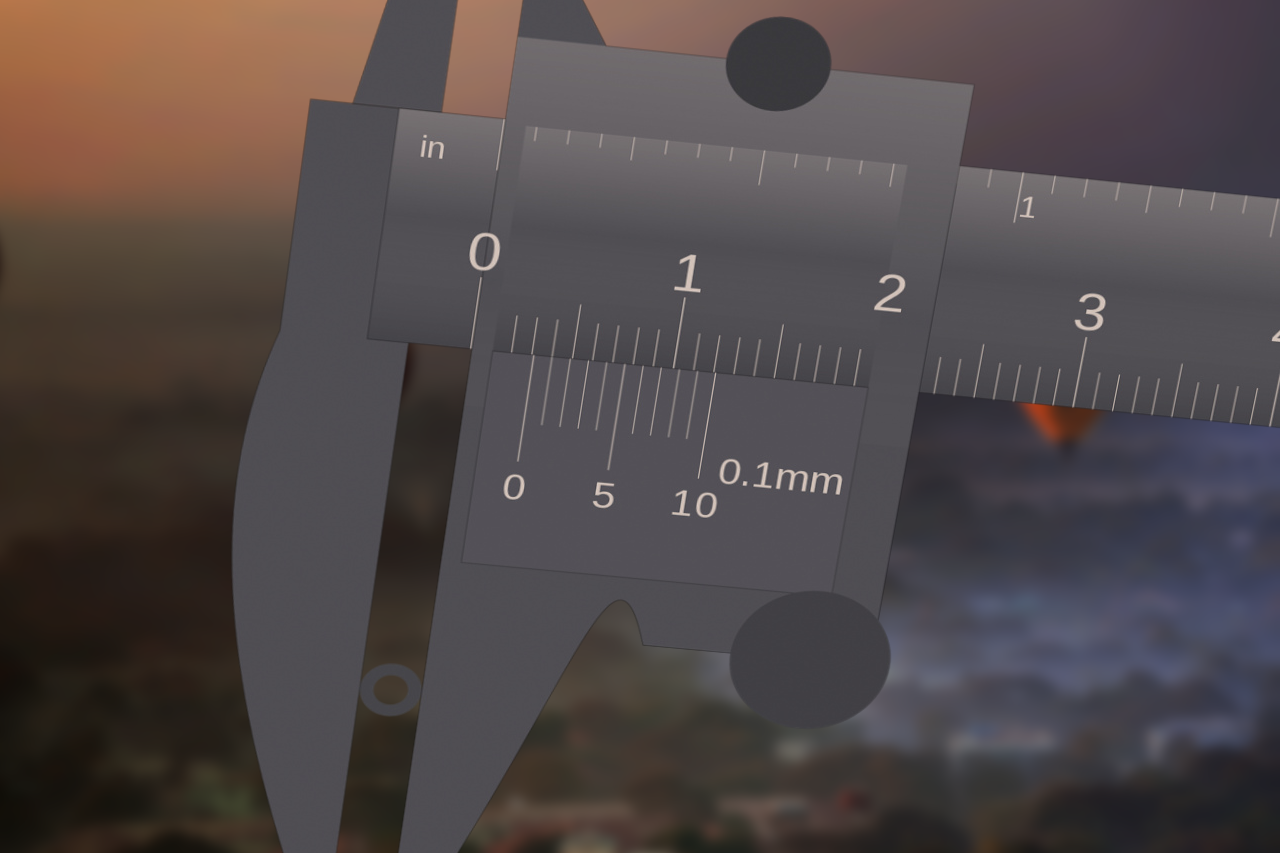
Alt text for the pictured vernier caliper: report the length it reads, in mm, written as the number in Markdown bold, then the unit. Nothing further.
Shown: **3.1** mm
